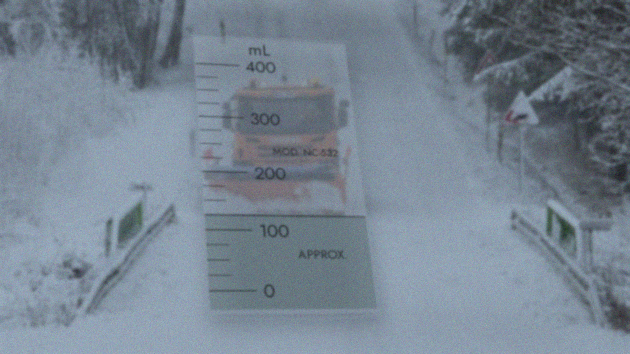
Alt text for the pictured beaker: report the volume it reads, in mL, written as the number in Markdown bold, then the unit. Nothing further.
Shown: **125** mL
